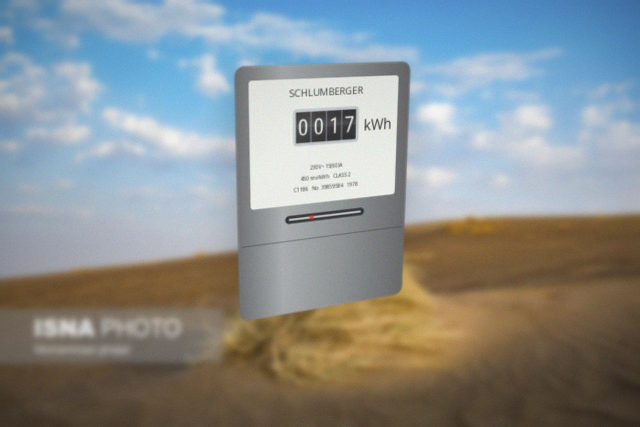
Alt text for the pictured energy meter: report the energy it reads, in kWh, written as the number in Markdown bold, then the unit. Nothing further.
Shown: **17** kWh
